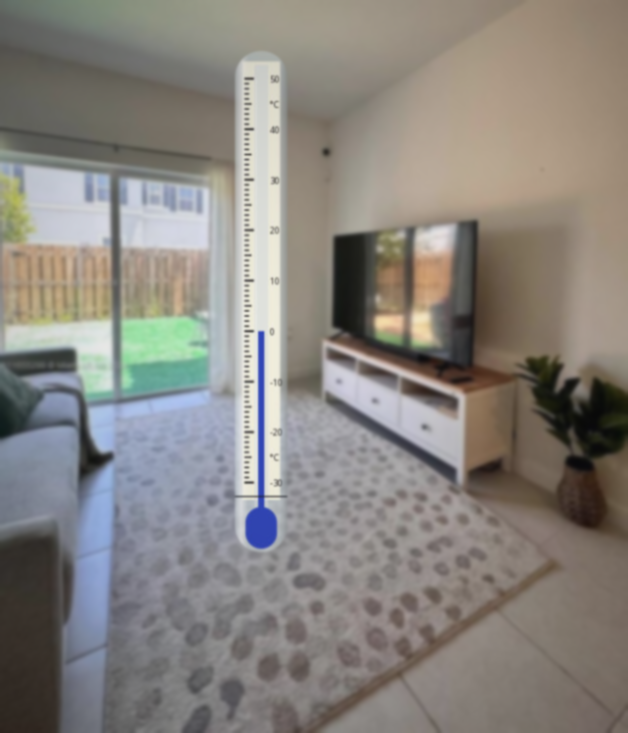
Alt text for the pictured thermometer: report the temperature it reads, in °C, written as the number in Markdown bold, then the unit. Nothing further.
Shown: **0** °C
